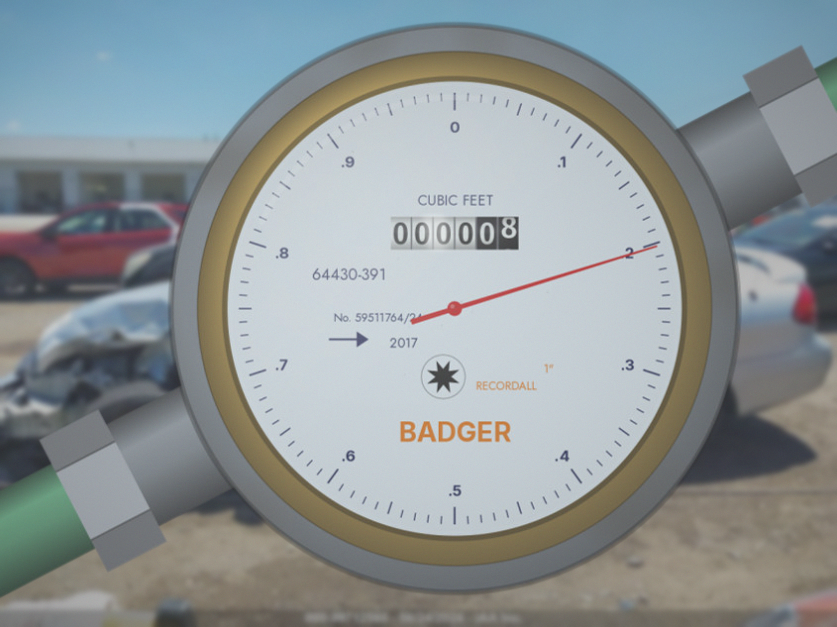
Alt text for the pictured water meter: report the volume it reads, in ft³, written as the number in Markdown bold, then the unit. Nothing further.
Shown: **8.20** ft³
